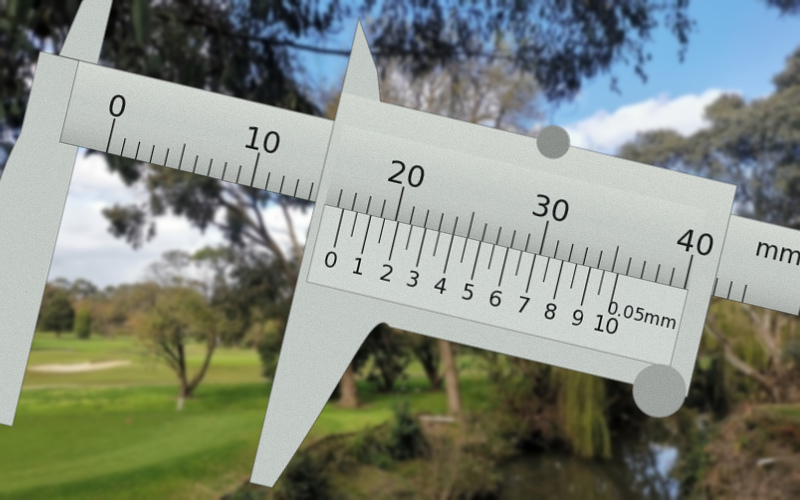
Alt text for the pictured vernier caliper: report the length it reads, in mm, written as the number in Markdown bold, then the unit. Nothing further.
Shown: **16.4** mm
